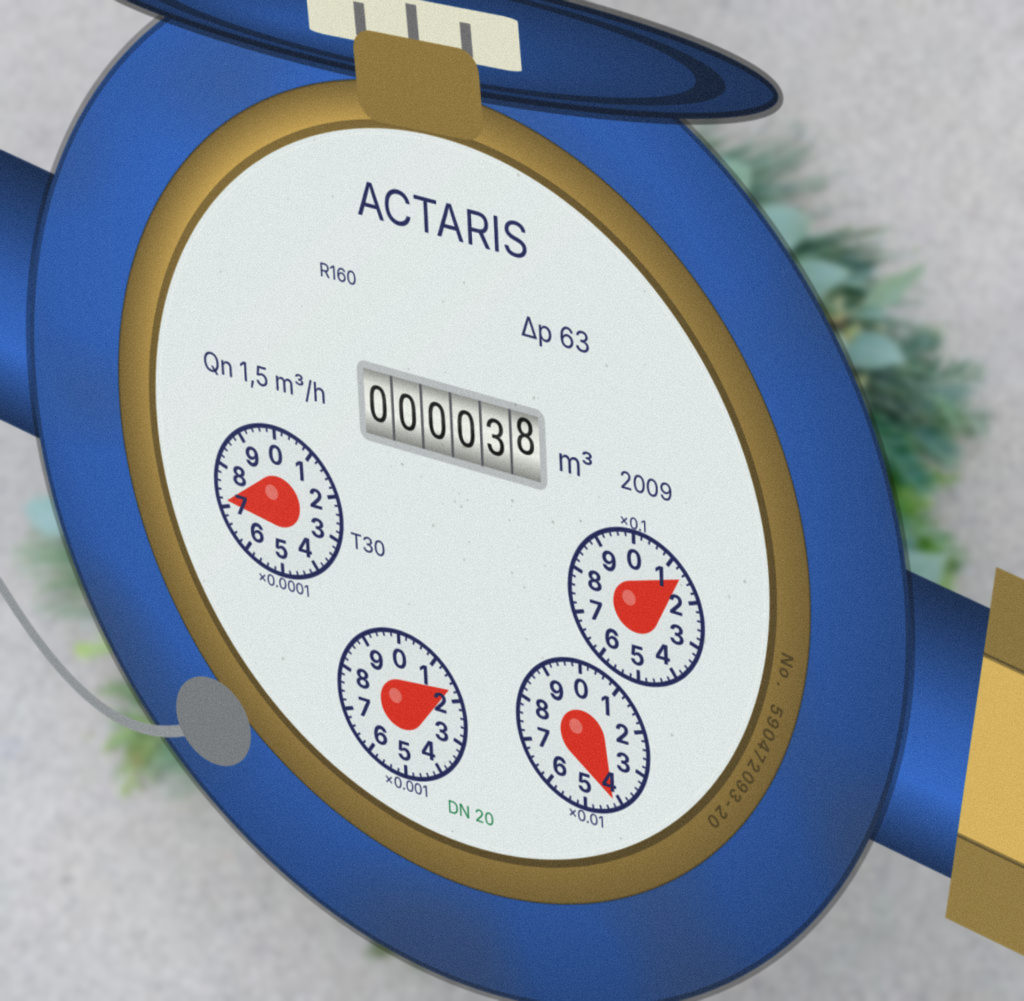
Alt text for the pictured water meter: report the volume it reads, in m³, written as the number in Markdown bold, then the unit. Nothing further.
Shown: **38.1417** m³
